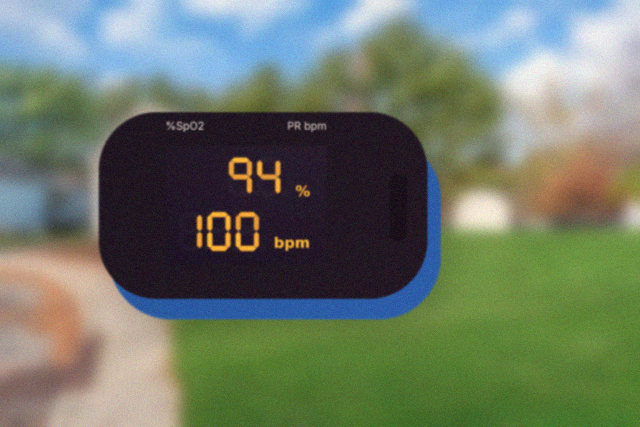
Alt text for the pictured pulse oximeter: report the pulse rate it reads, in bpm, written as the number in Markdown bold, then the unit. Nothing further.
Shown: **100** bpm
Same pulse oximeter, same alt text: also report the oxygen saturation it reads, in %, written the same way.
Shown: **94** %
